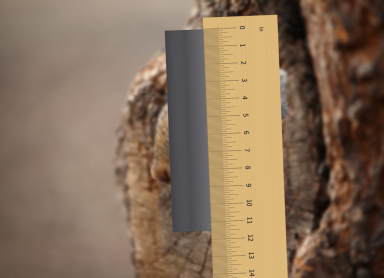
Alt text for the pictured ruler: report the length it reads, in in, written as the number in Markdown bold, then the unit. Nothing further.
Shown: **11.5** in
